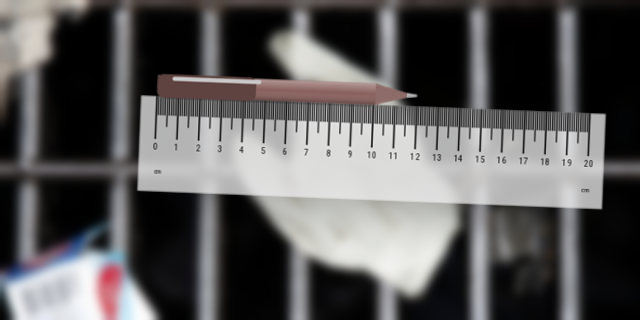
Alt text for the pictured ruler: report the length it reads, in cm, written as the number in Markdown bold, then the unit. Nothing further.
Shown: **12** cm
